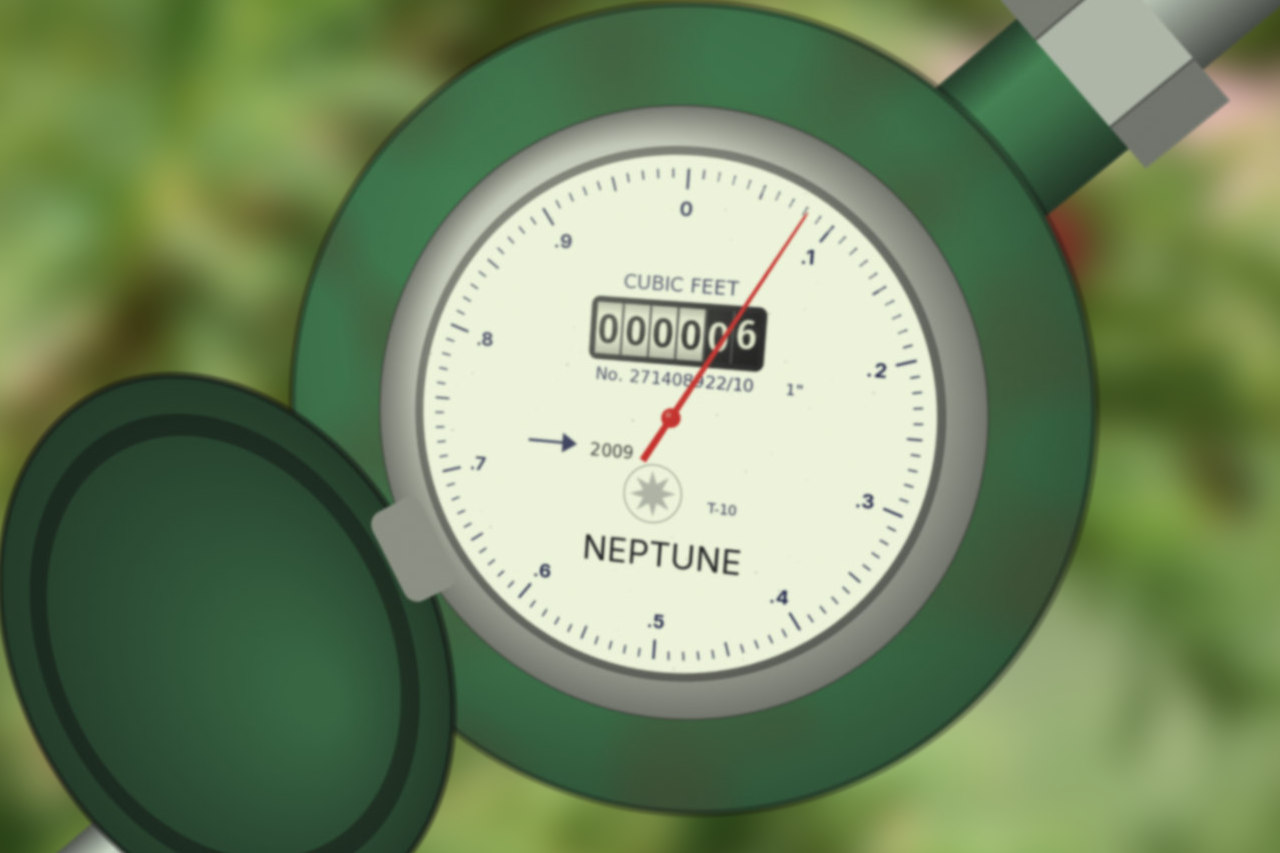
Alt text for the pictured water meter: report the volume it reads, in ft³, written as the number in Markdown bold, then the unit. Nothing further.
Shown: **6.08** ft³
